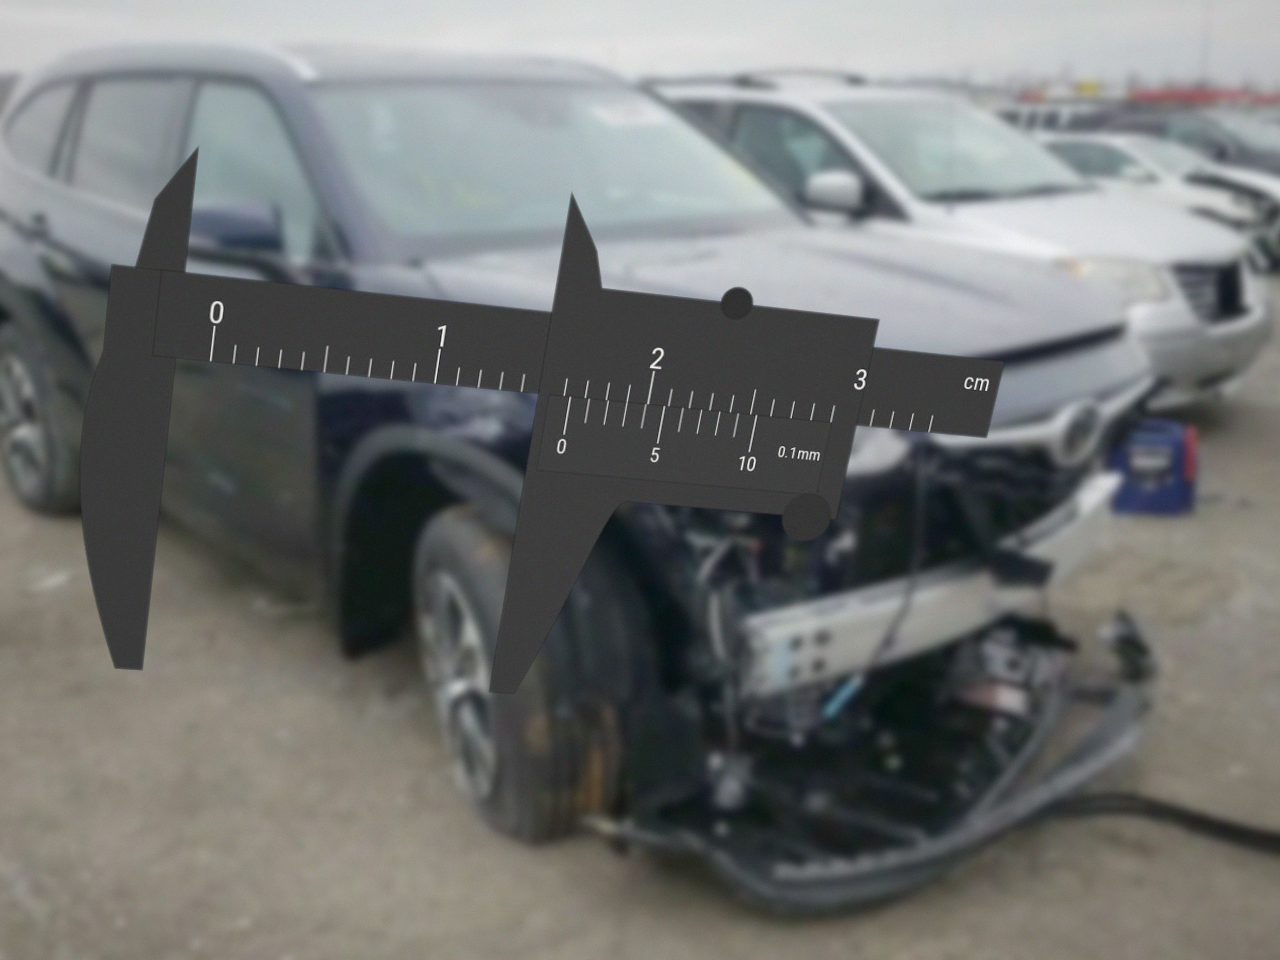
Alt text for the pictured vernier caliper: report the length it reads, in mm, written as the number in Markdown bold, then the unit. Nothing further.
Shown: **16.3** mm
